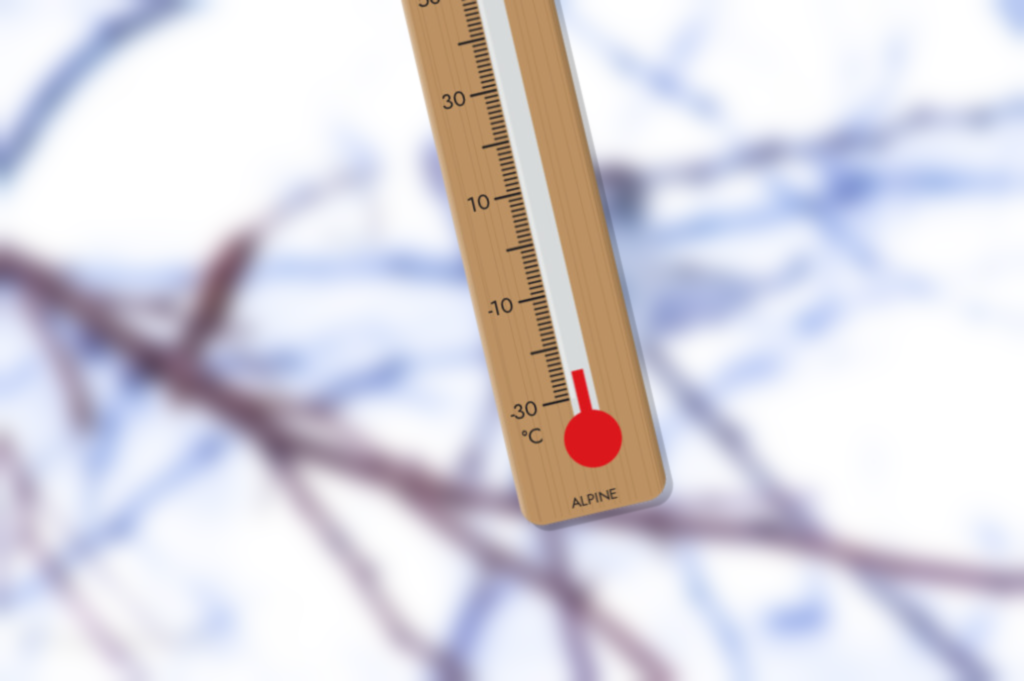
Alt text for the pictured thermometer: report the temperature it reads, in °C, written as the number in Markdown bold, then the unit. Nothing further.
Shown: **-25** °C
